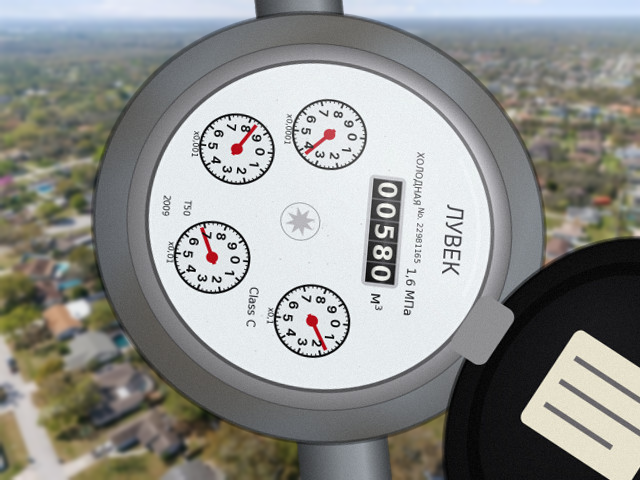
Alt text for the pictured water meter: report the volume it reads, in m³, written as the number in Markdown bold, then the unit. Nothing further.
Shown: **580.1683** m³
